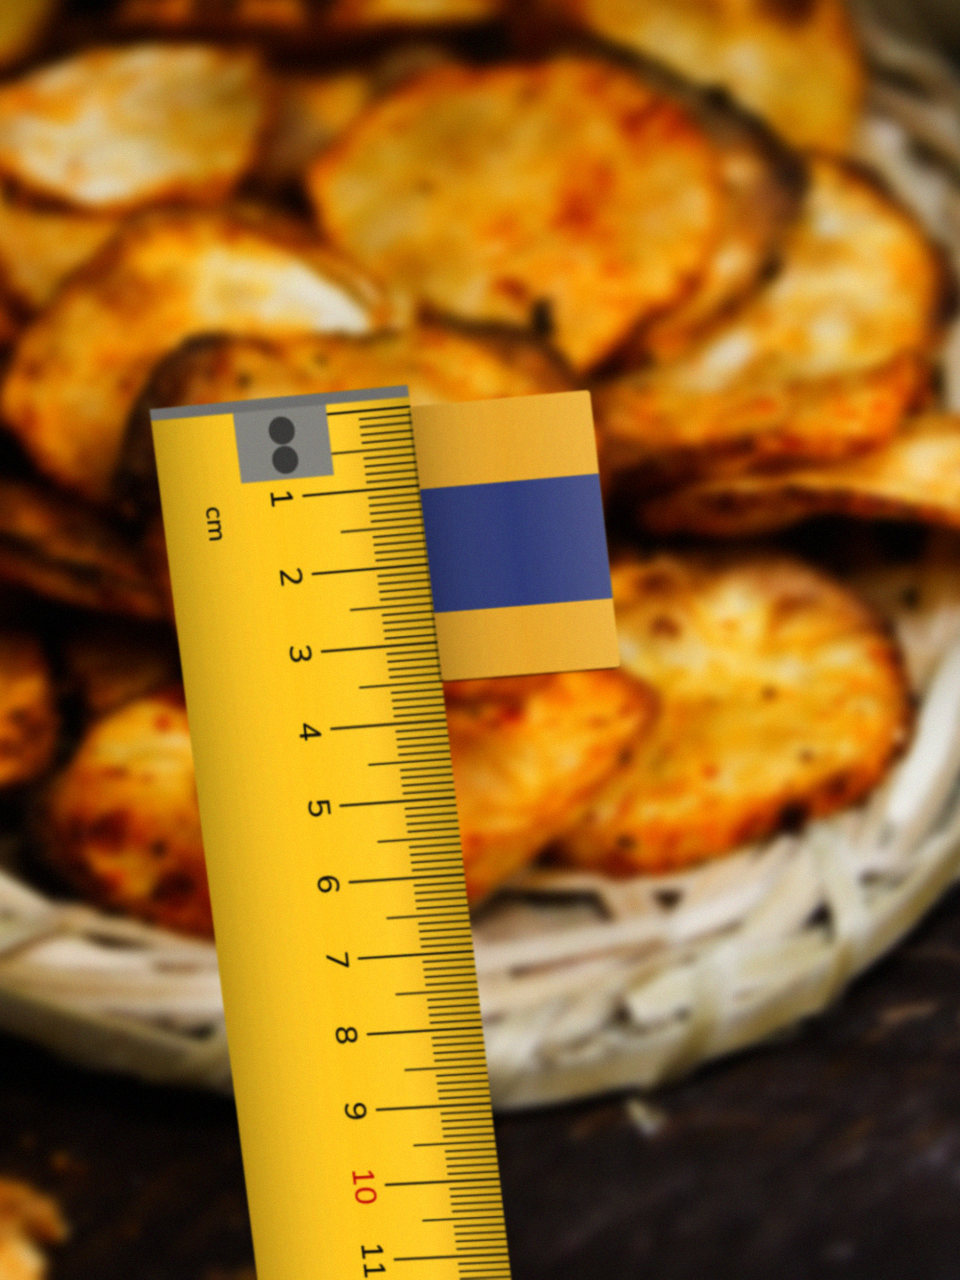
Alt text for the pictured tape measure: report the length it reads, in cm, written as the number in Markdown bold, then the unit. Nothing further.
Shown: **3.5** cm
